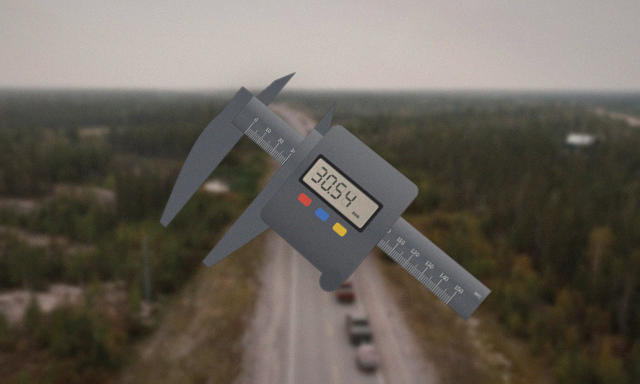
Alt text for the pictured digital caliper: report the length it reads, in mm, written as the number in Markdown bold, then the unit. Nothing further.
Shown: **30.54** mm
